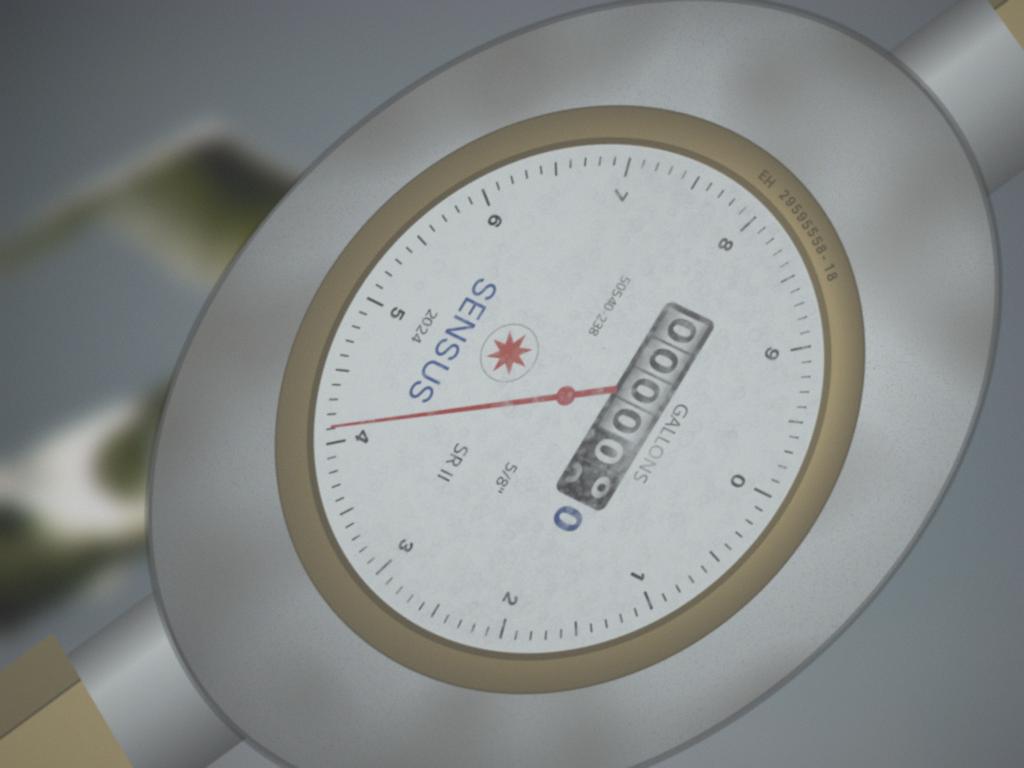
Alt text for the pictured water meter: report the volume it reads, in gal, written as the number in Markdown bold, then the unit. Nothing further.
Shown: **84.1** gal
